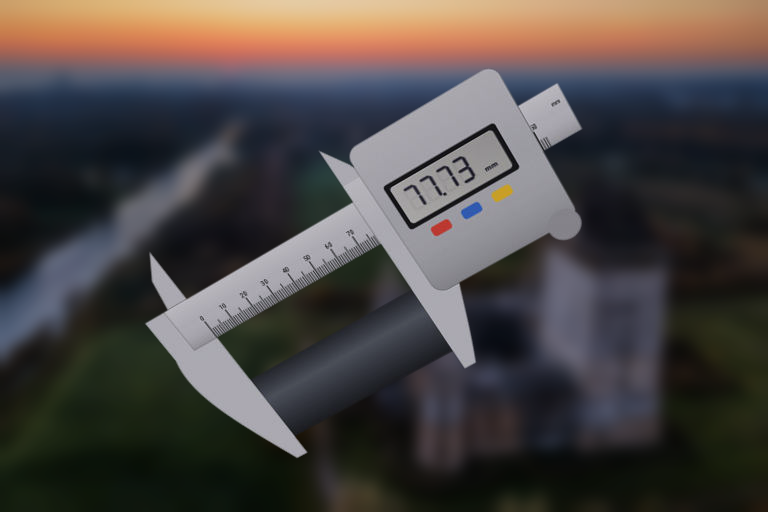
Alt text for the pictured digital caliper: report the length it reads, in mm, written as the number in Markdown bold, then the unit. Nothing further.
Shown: **77.73** mm
